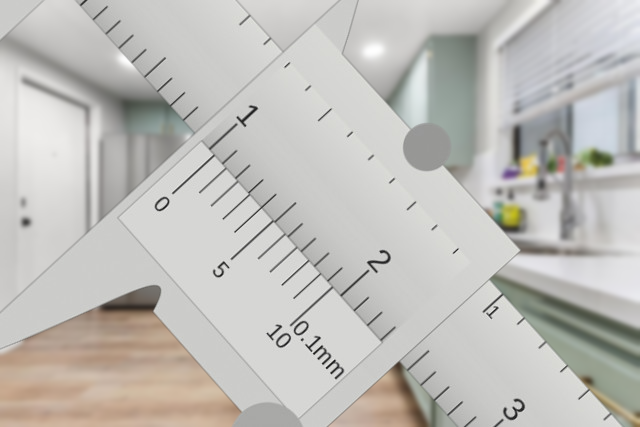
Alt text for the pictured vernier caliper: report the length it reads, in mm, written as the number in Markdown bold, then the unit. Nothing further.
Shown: **10.4** mm
